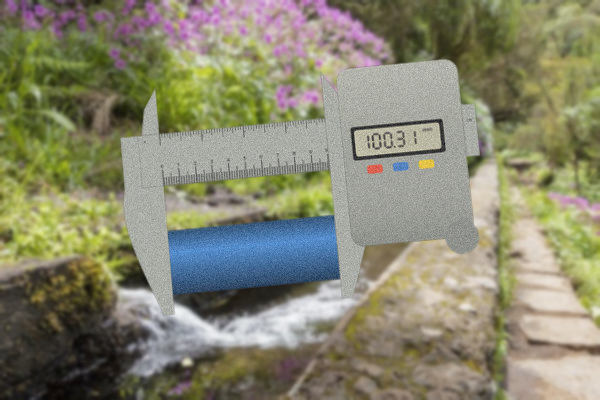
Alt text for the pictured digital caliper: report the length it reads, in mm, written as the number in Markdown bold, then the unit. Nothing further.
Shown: **100.31** mm
